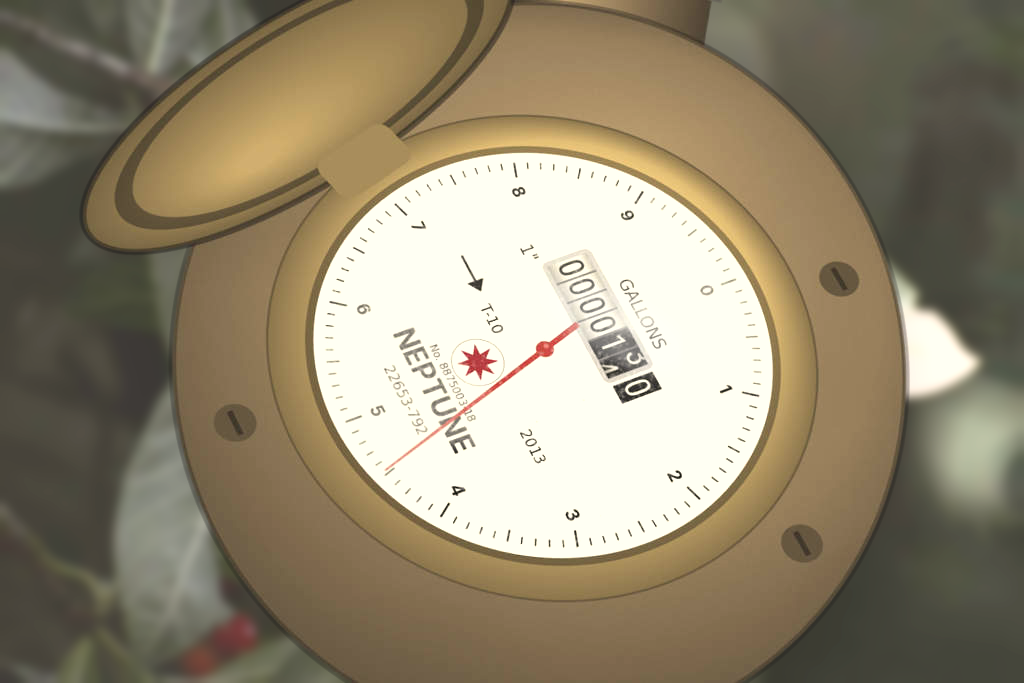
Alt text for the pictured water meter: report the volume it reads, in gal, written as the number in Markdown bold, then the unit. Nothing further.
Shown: **134.5** gal
